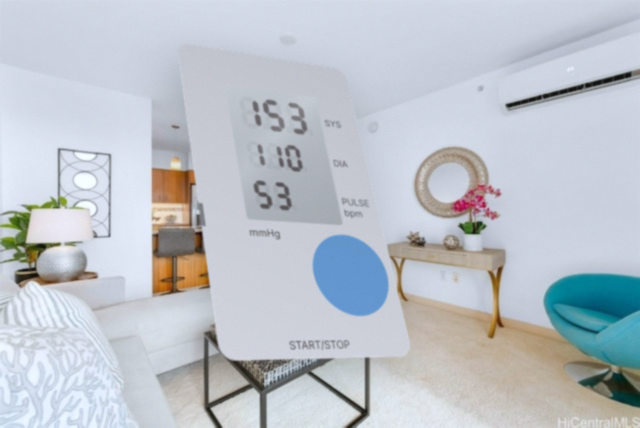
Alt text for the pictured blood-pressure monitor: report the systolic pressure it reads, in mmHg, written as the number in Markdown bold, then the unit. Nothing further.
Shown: **153** mmHg
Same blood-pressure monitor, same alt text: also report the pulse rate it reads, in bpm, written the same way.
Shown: **53** bpm
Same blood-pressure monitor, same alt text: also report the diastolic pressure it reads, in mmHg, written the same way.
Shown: **110** mmHg
